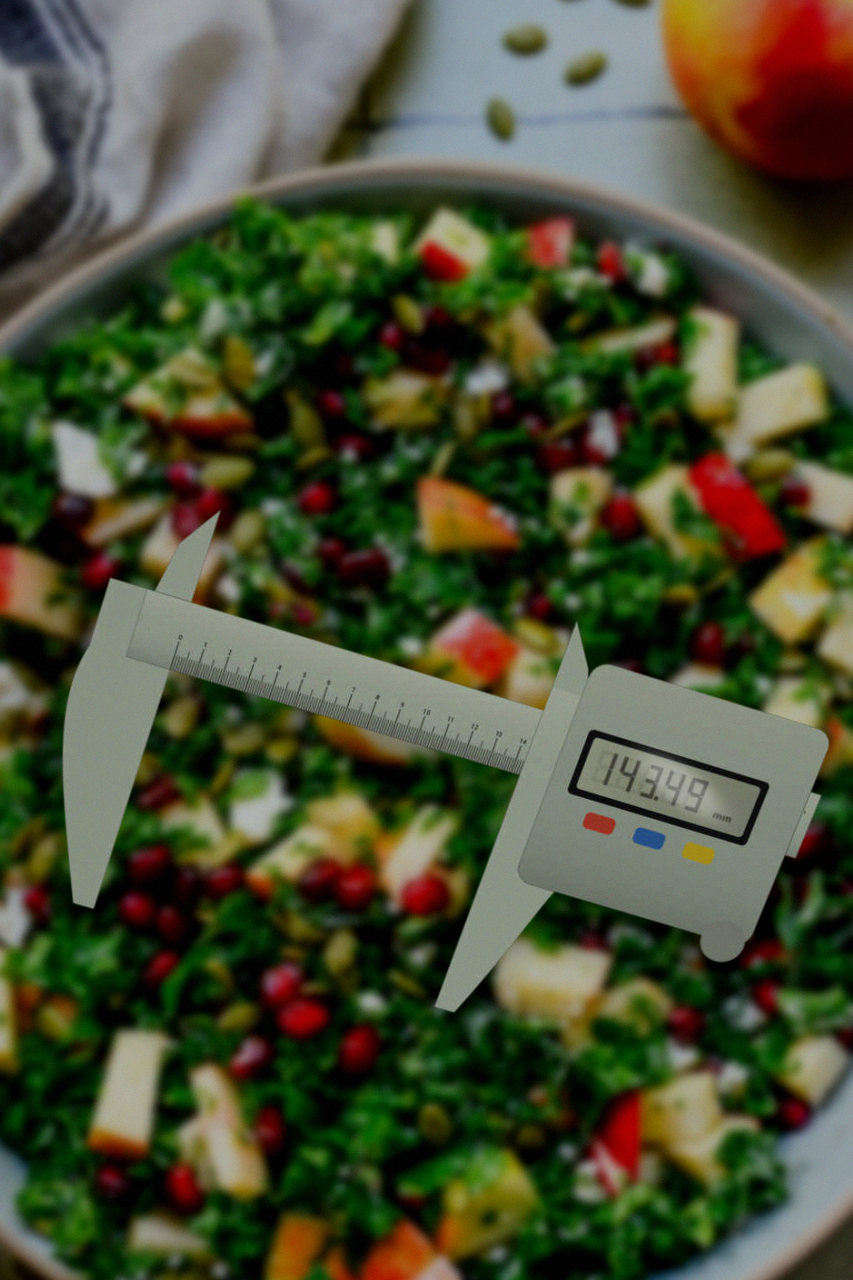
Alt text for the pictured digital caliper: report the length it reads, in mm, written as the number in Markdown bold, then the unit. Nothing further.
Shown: **143.49** mm
